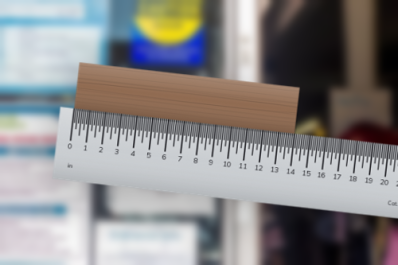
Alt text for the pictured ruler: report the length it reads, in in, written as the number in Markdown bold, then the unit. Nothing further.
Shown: **14** in
